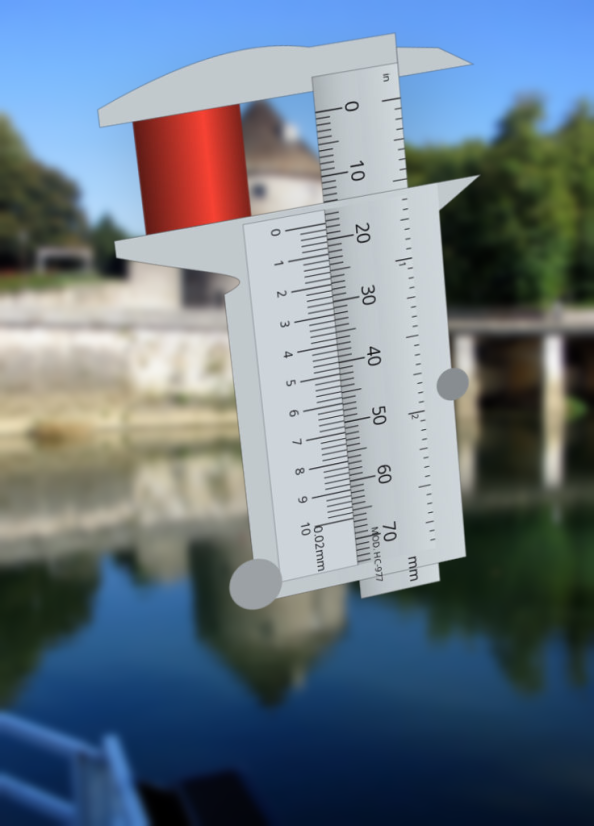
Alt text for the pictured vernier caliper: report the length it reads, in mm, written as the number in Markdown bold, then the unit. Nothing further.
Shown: **17.4** mm
